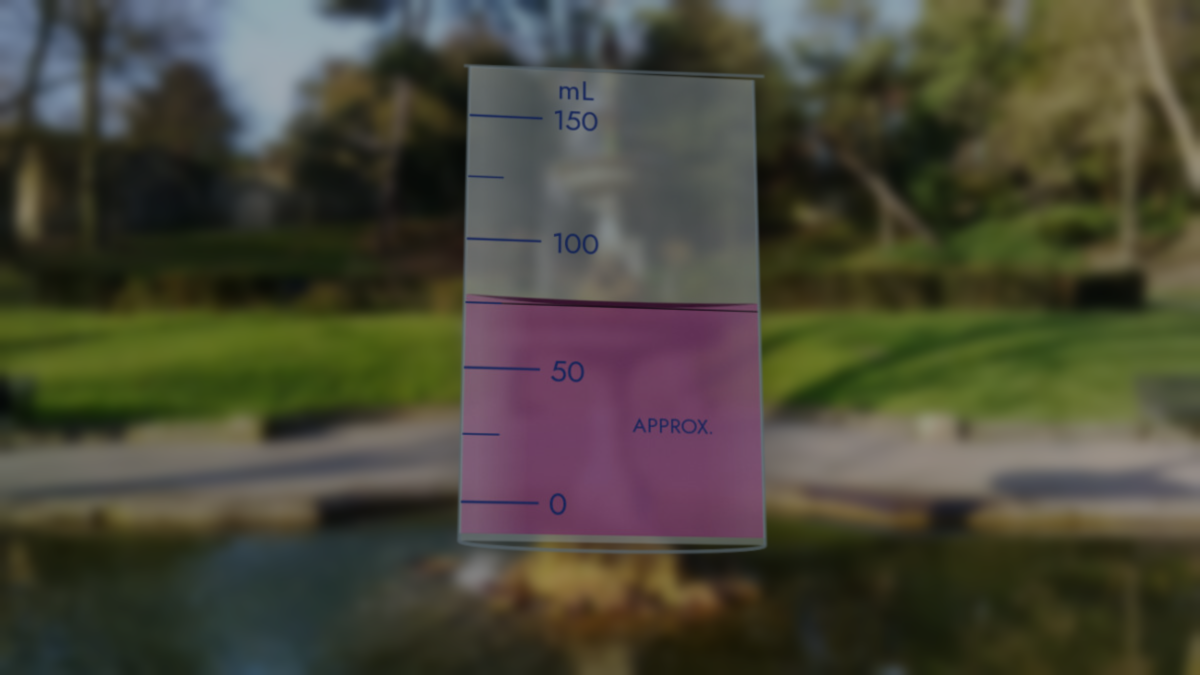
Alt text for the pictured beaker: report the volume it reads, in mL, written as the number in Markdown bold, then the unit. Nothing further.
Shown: **75** mL
